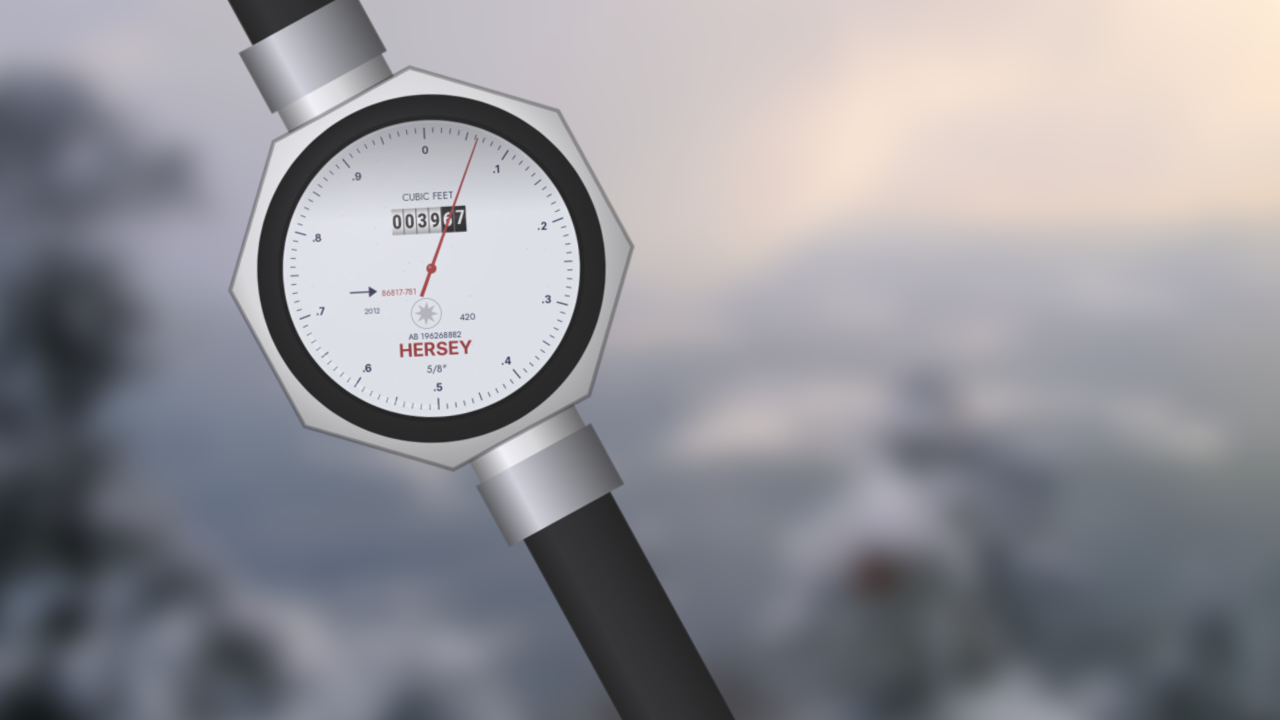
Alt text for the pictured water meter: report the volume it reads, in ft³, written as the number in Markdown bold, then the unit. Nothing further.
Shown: **3967.06** ft³
